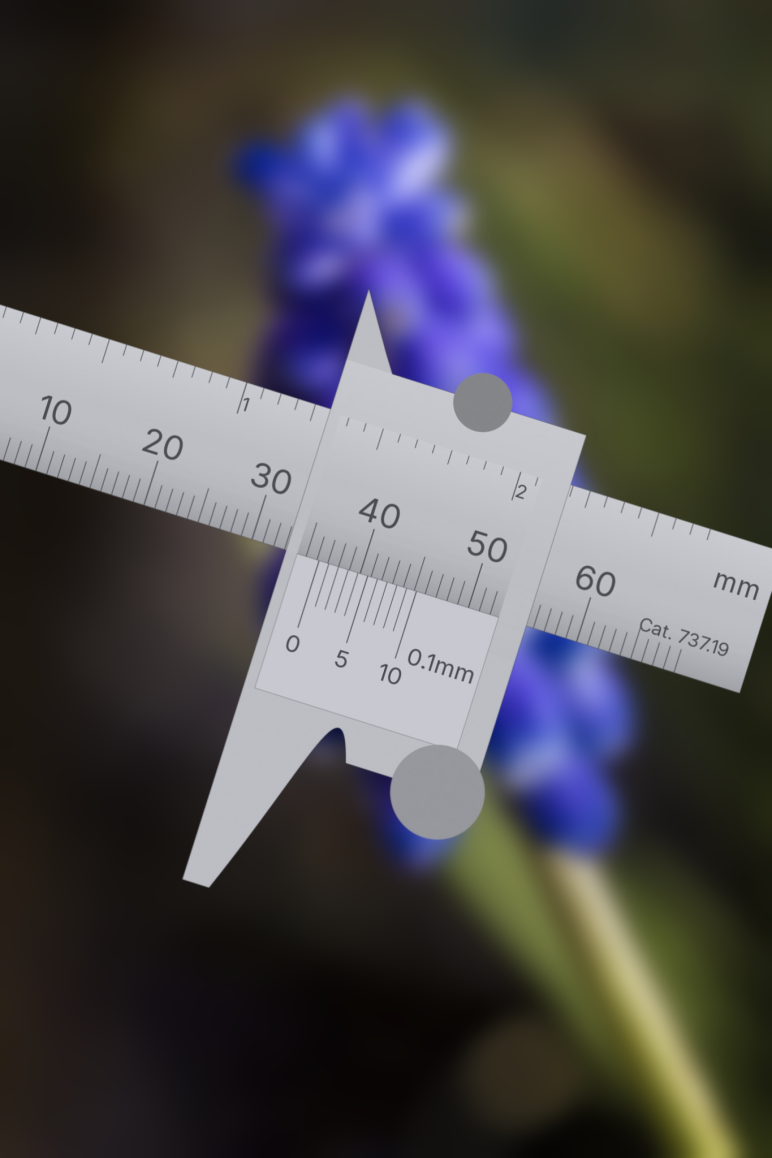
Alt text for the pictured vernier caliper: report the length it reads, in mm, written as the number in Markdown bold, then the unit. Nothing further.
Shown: **36.2** mm
